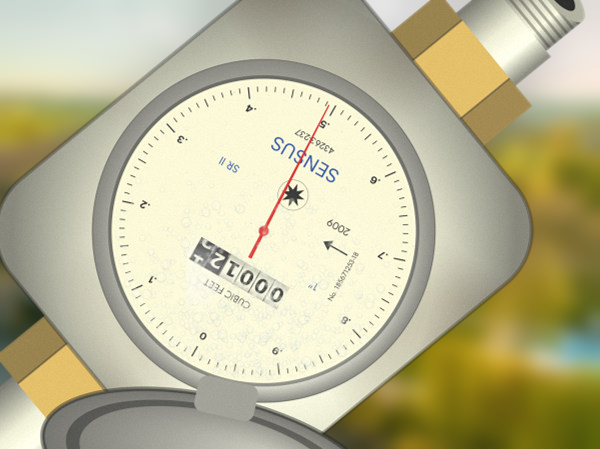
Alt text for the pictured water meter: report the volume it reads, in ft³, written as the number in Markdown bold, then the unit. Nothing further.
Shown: **121.49** ft³
